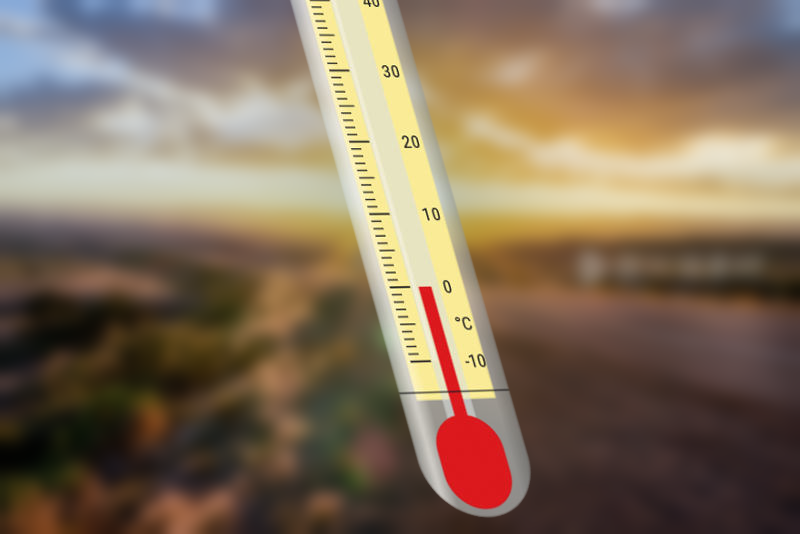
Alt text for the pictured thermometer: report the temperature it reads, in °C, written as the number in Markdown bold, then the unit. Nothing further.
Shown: **0** °C
